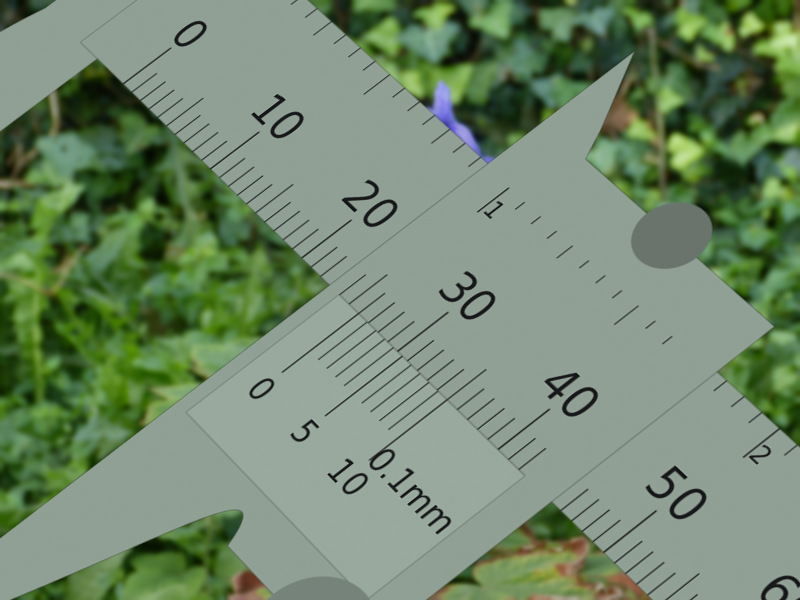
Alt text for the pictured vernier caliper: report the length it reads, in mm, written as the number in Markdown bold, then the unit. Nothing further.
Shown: **26.0** mm
